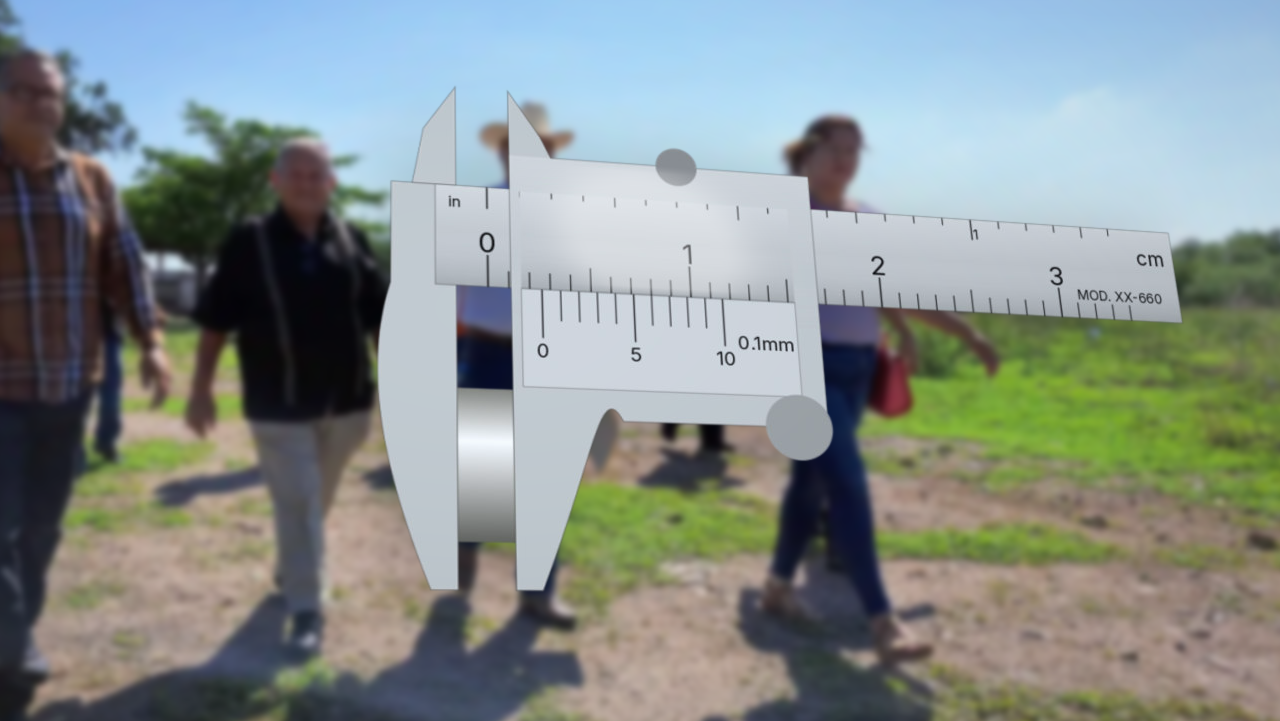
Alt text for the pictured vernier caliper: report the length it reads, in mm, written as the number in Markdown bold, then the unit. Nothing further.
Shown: **2.6** mm
